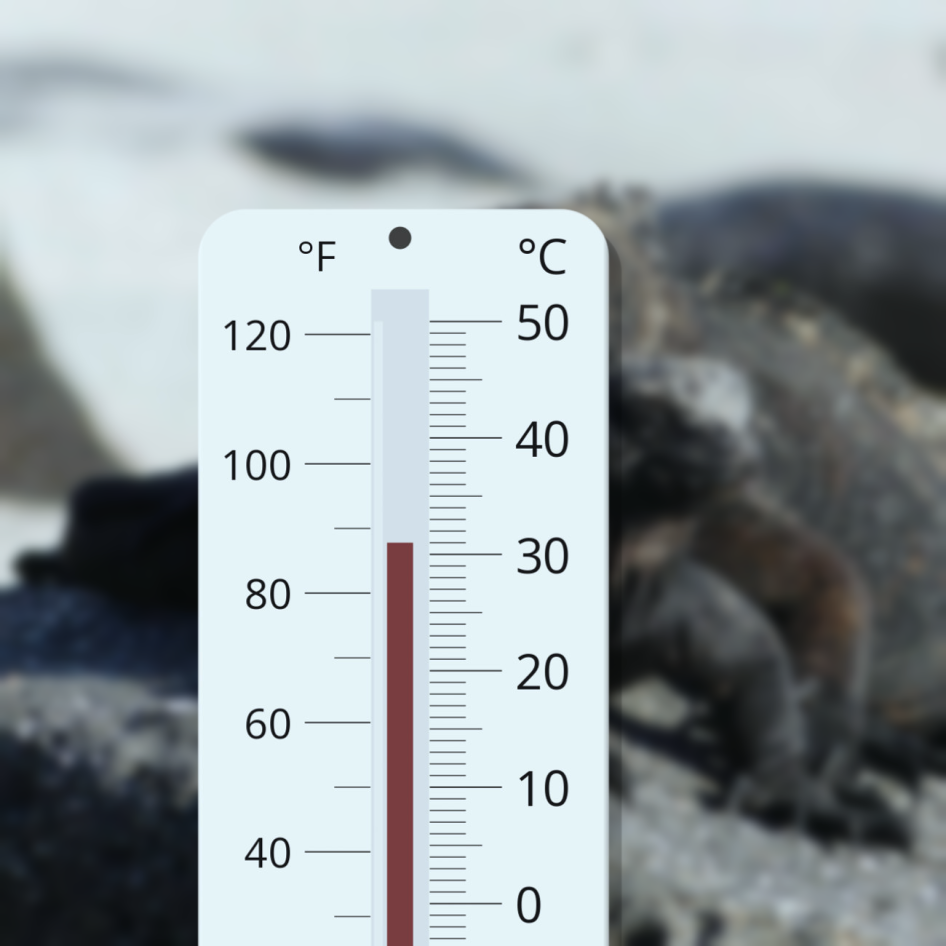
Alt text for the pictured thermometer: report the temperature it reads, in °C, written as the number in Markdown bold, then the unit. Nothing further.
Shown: **31** °C
